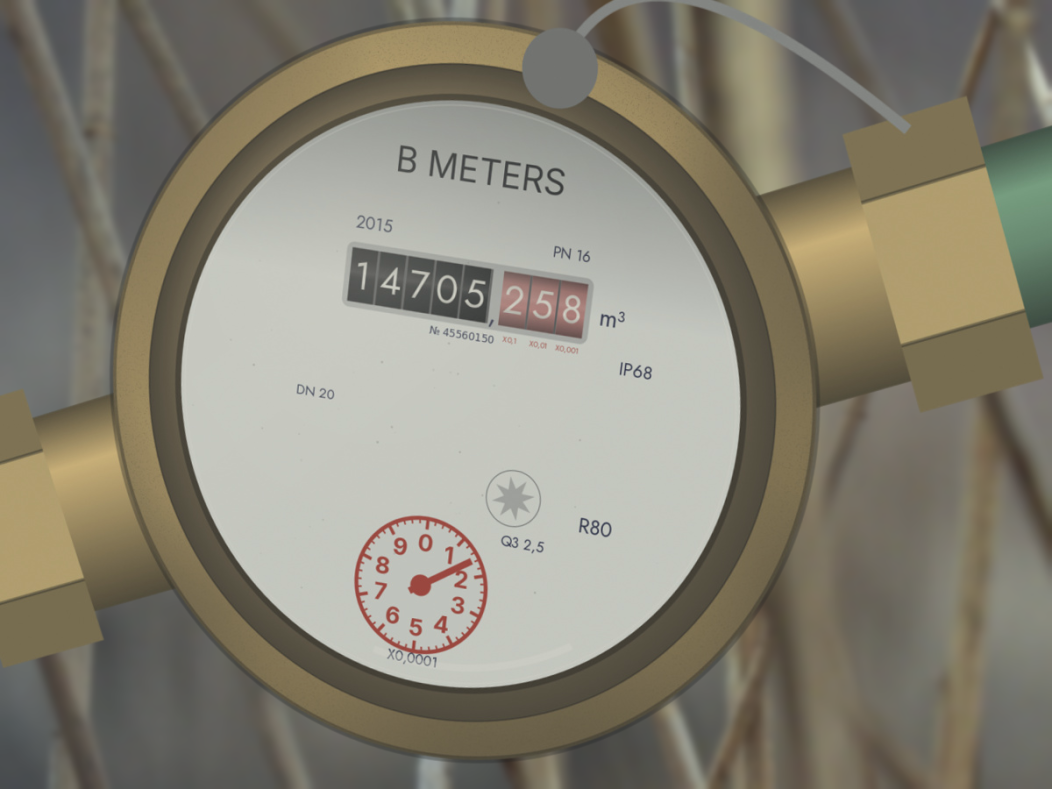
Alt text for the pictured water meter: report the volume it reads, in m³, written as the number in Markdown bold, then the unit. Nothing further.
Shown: **14705.2581** m³
